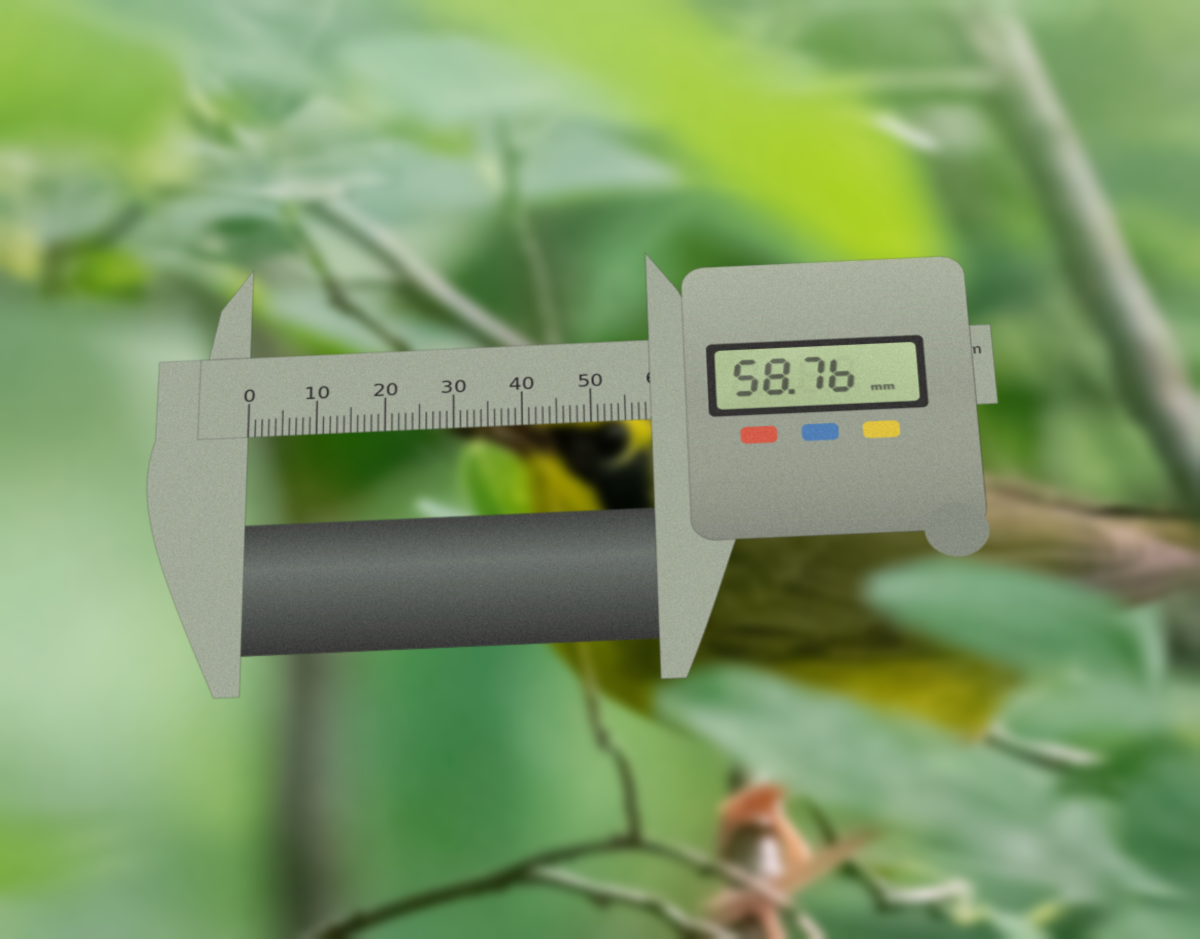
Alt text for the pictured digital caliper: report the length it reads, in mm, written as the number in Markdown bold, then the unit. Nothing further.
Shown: **58.76** mm
